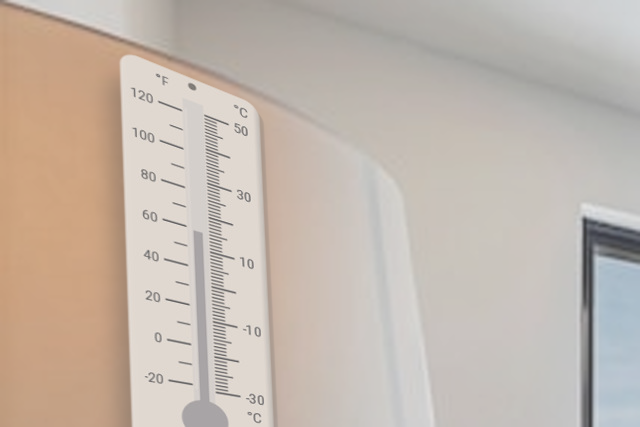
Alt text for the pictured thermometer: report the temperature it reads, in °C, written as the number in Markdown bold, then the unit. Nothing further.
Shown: **15** °C
